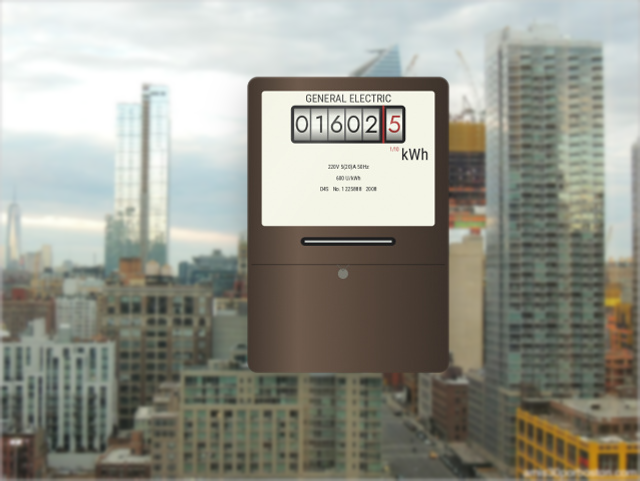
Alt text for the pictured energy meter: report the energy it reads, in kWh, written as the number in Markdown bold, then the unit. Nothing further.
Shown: **1602.5** kWh
